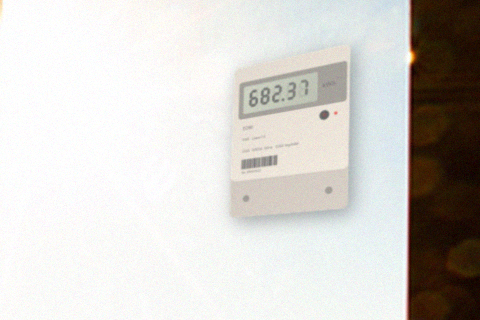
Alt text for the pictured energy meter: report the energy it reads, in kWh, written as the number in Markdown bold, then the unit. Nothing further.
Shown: **682.37** kWh
